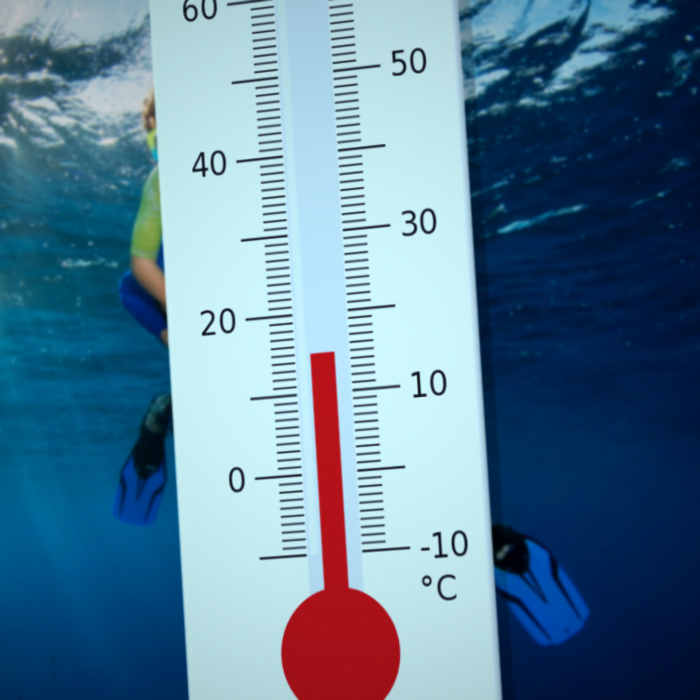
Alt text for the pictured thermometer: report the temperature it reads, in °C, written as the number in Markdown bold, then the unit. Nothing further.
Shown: **15** °C
